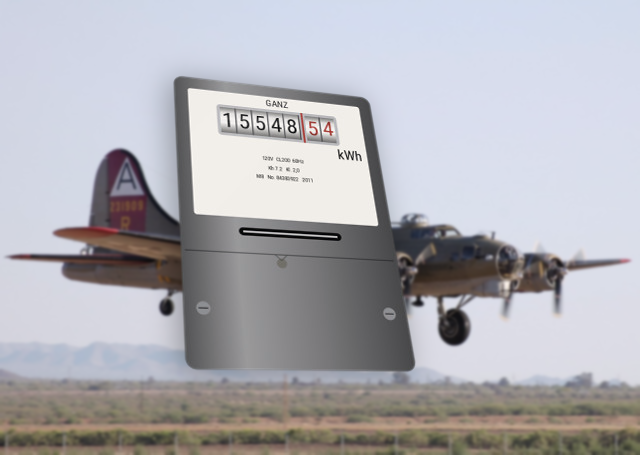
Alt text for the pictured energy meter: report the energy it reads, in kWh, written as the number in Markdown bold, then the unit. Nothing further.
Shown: **15548.54** kWh
